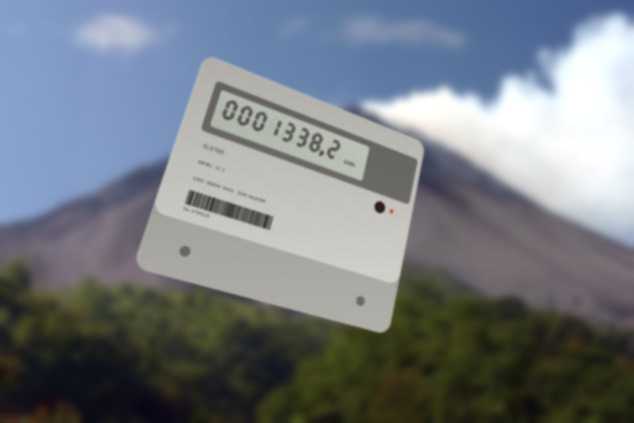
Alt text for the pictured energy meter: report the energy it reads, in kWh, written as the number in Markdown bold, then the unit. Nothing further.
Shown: **1338.2** kWh
